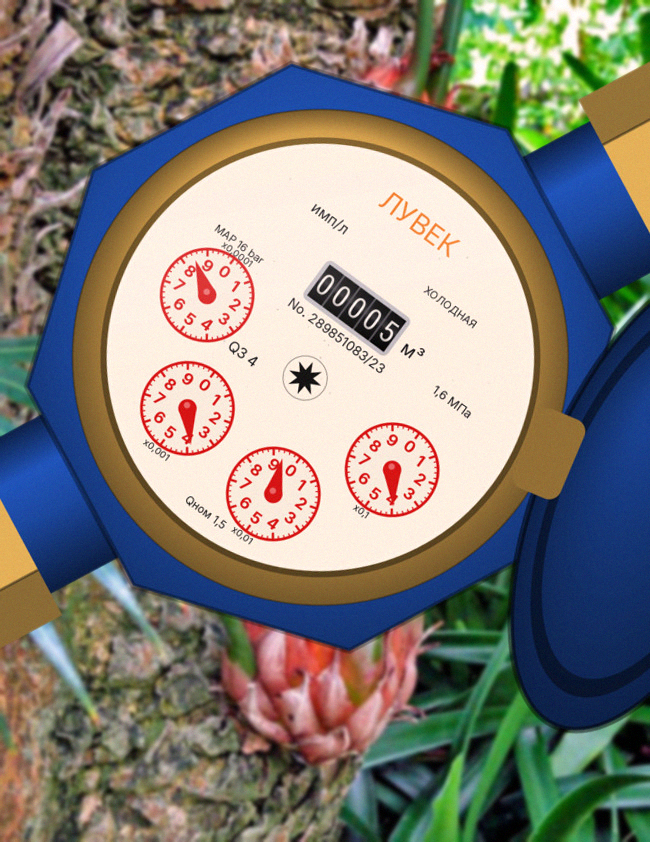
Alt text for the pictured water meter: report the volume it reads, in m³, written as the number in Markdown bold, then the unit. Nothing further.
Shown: **5.3938** m³
